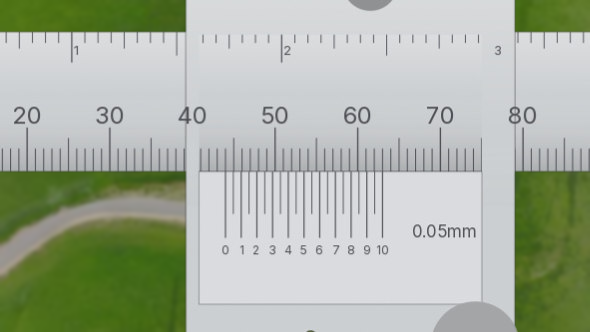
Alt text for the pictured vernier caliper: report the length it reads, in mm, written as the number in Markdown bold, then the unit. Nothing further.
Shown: **44.0** mm
